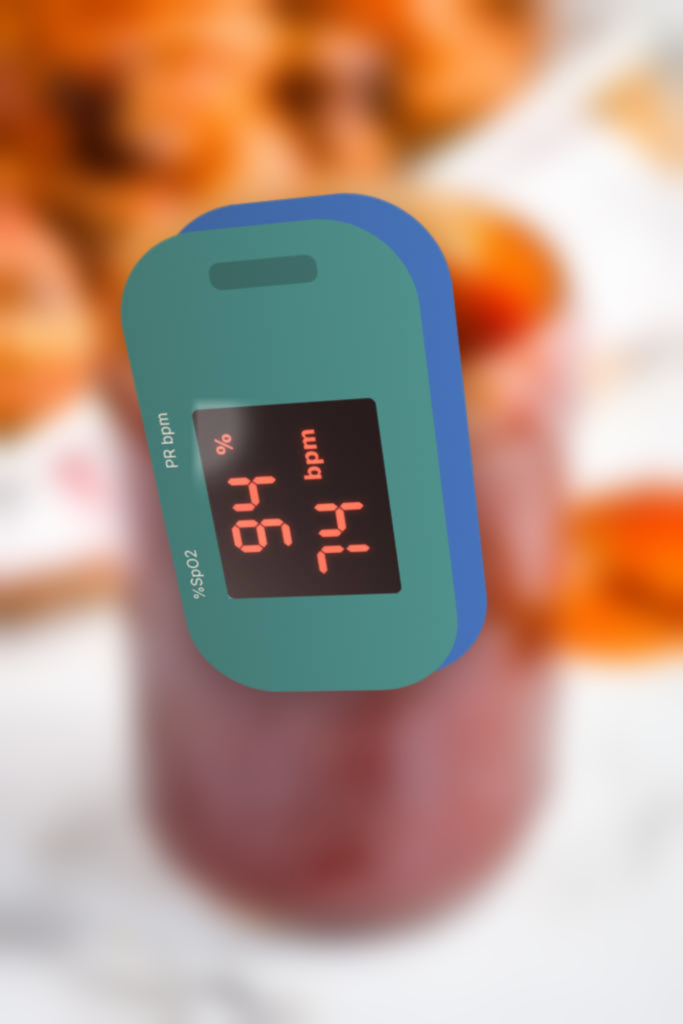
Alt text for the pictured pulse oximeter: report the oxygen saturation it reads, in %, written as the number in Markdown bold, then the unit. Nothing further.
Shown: **94** %
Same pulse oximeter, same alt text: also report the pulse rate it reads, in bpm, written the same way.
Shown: **74** bpm
